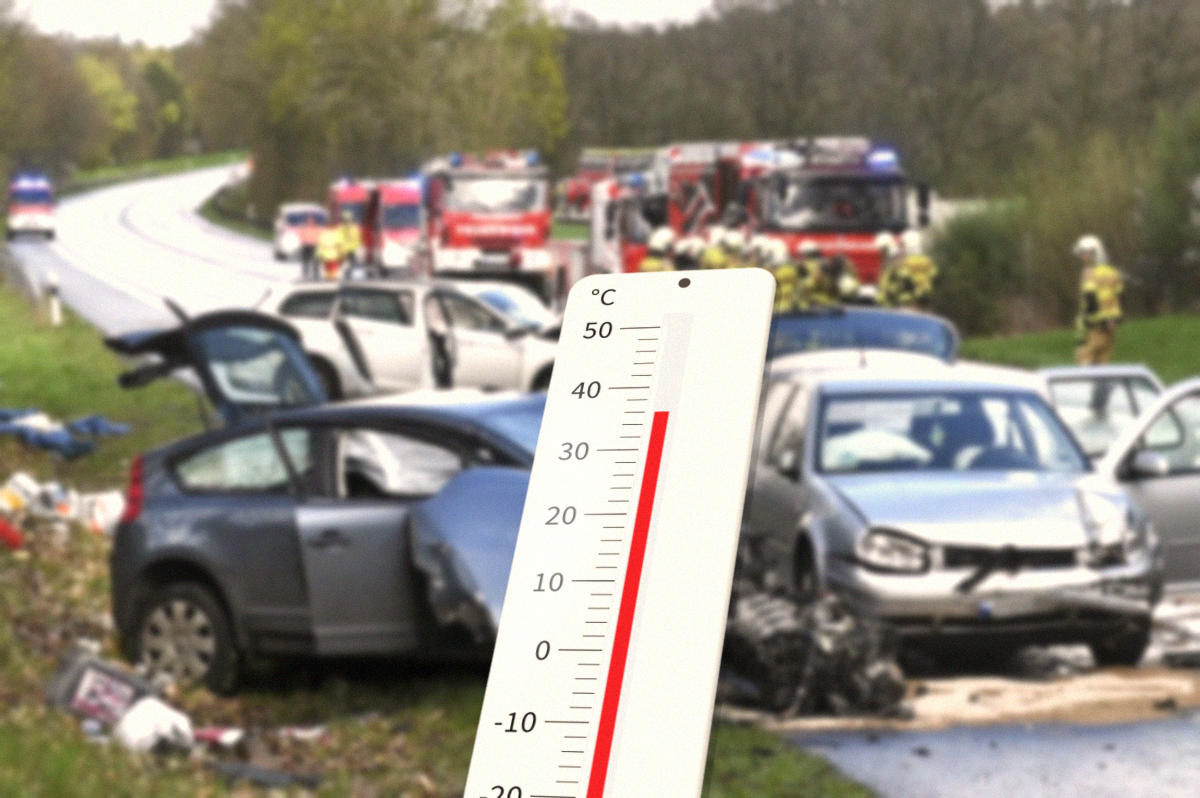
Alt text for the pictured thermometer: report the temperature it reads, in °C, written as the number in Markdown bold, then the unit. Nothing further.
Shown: **36** °C
